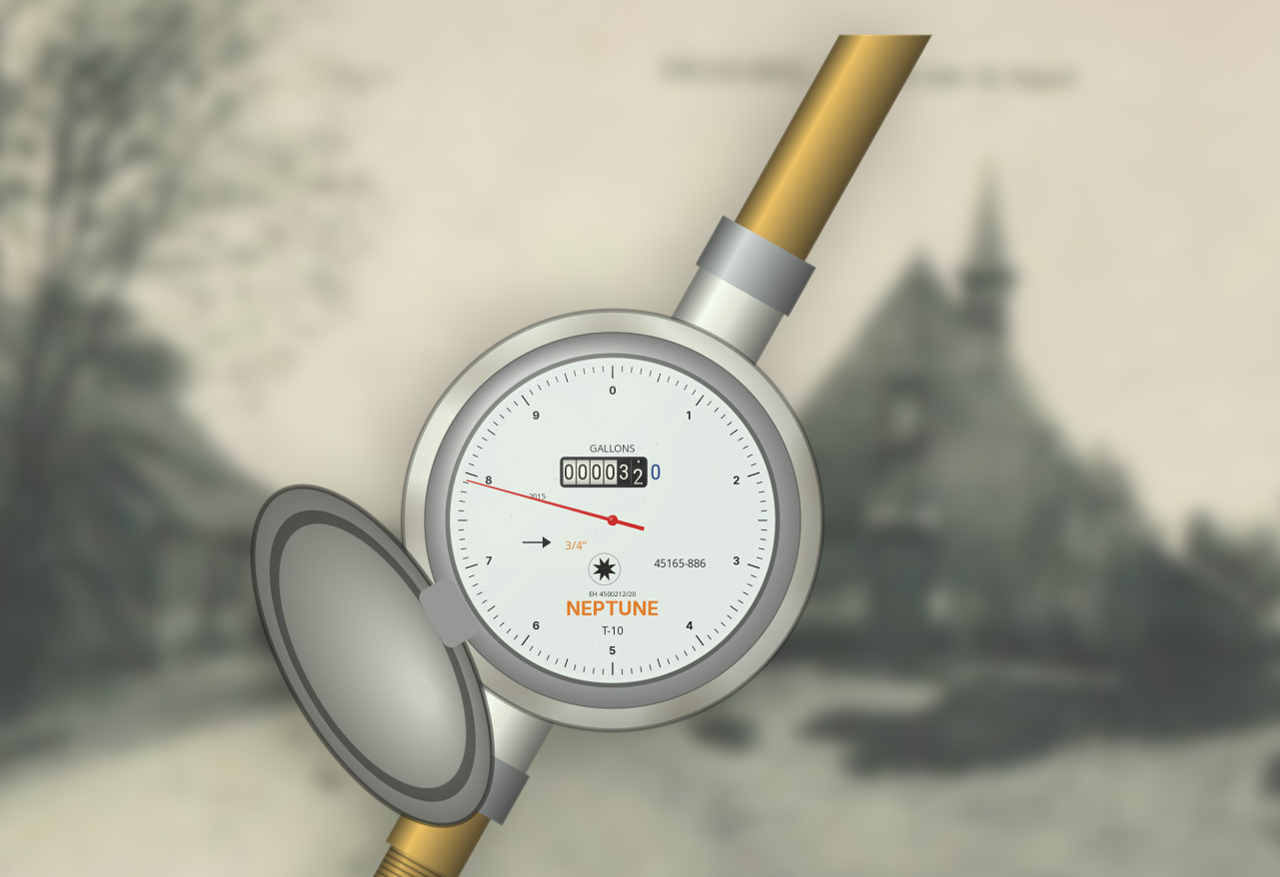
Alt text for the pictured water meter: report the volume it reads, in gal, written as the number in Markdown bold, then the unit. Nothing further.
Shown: **317.9** gal
